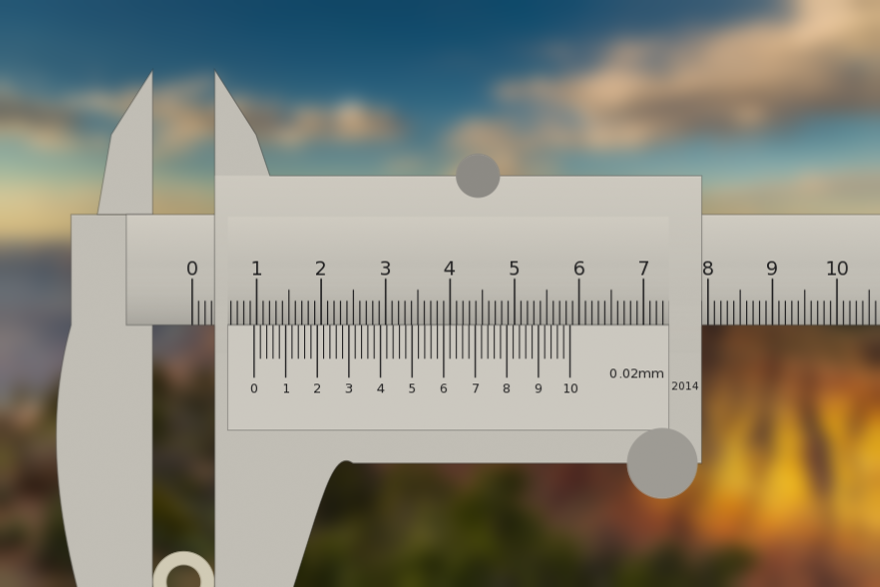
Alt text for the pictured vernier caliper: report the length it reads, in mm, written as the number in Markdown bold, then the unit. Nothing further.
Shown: **9.6** mm
